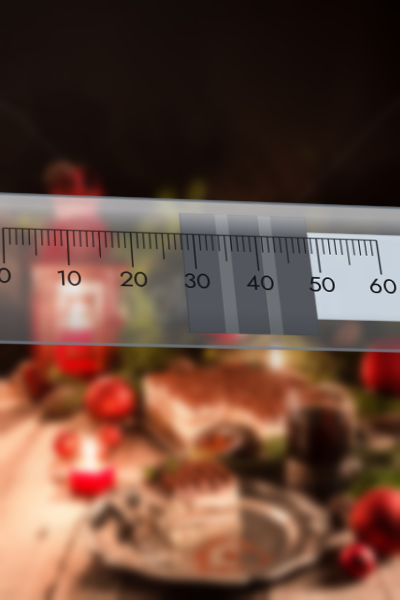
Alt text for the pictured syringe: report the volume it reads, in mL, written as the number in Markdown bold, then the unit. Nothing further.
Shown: **28** mL
